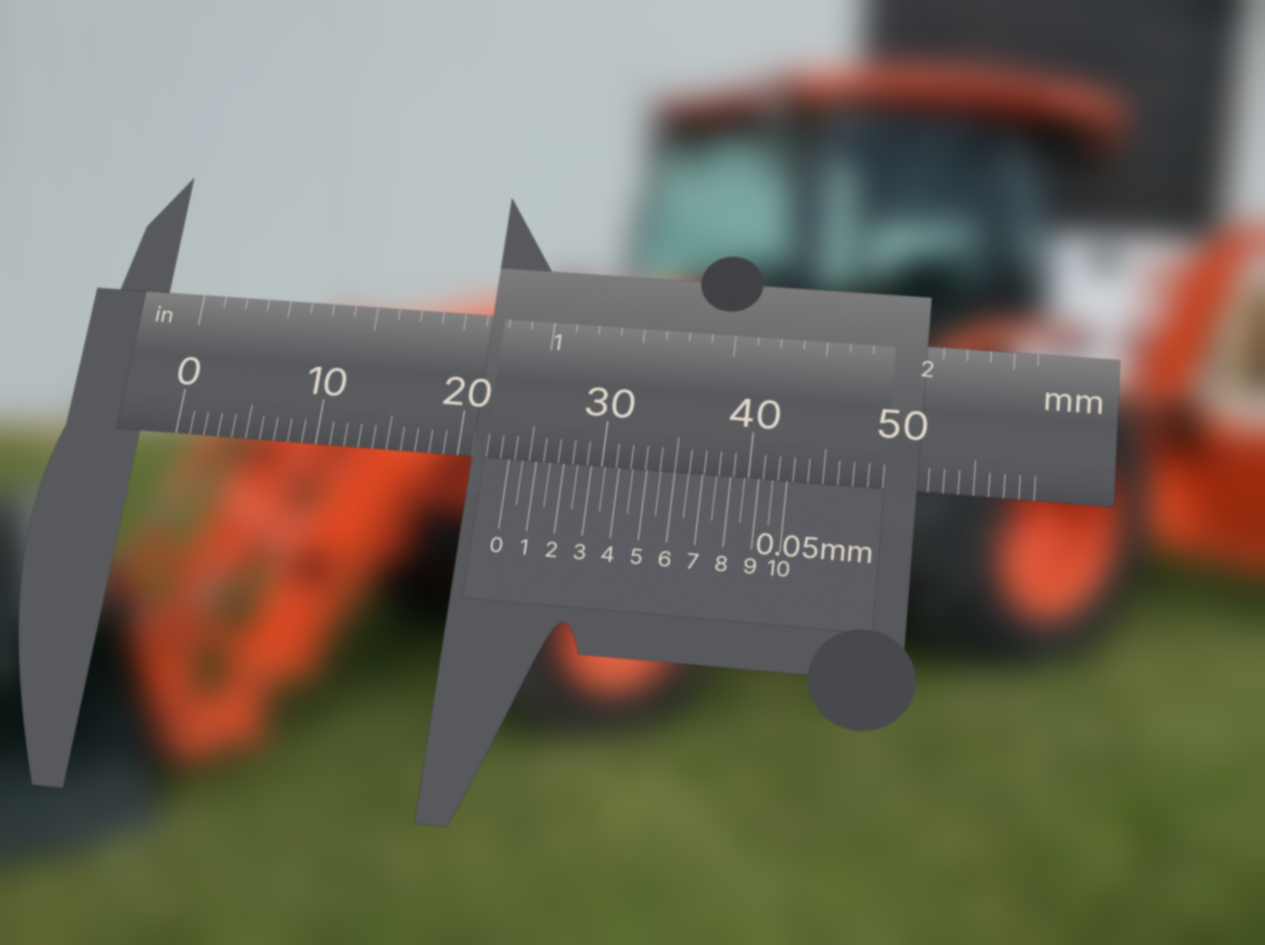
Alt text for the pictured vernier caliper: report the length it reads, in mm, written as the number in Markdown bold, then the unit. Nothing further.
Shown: **23.6** mm
